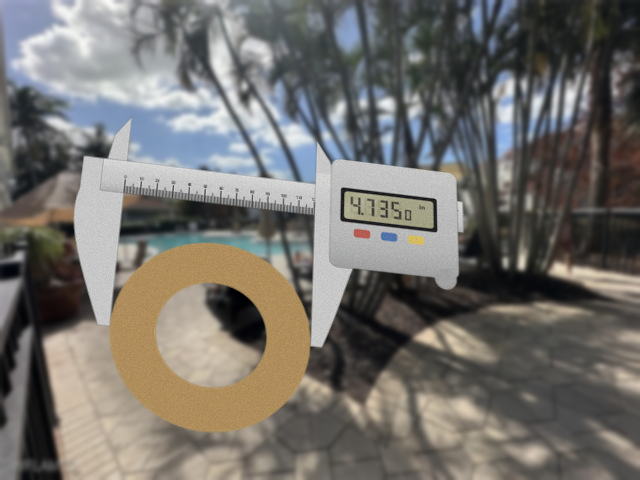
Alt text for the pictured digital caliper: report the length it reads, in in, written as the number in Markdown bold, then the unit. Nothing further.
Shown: **4.7350** in
